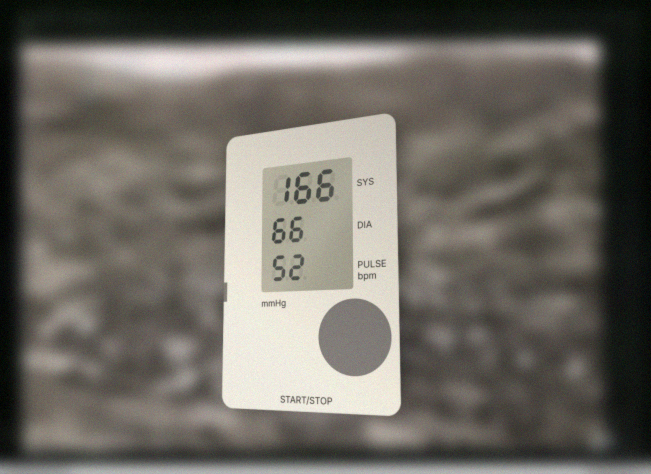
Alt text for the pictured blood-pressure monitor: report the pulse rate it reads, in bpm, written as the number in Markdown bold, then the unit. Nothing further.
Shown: **52** bpm
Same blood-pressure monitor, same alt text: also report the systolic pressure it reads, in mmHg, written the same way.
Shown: **166** mmHg
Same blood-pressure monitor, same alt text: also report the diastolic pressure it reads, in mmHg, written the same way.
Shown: **66** mmHg
